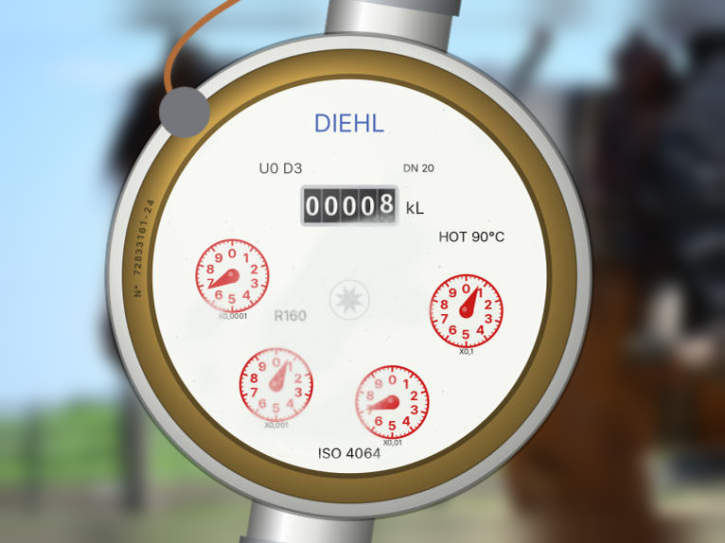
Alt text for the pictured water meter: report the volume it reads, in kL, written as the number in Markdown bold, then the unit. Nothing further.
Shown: **8.0706** kL
